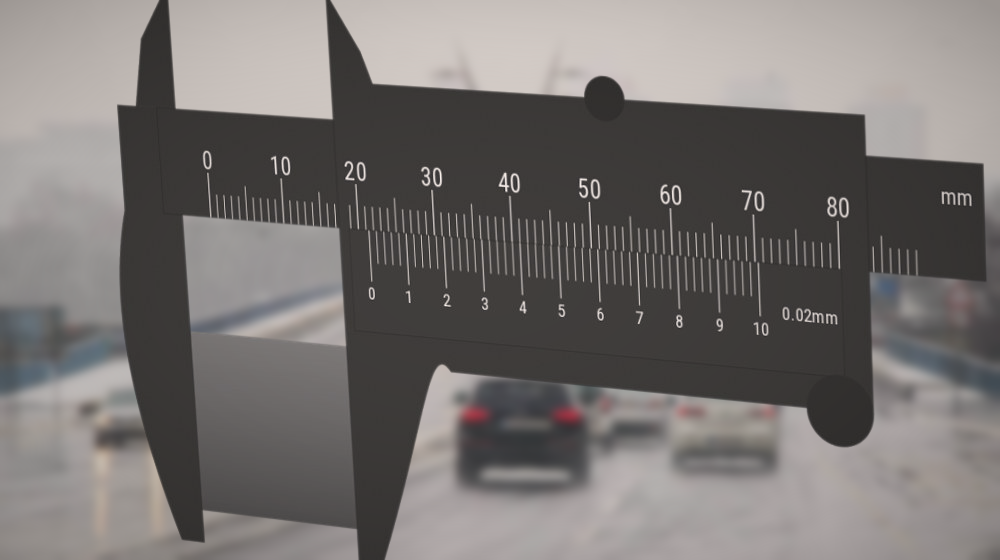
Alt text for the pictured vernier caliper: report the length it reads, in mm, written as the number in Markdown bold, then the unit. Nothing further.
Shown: **21.4** mm
